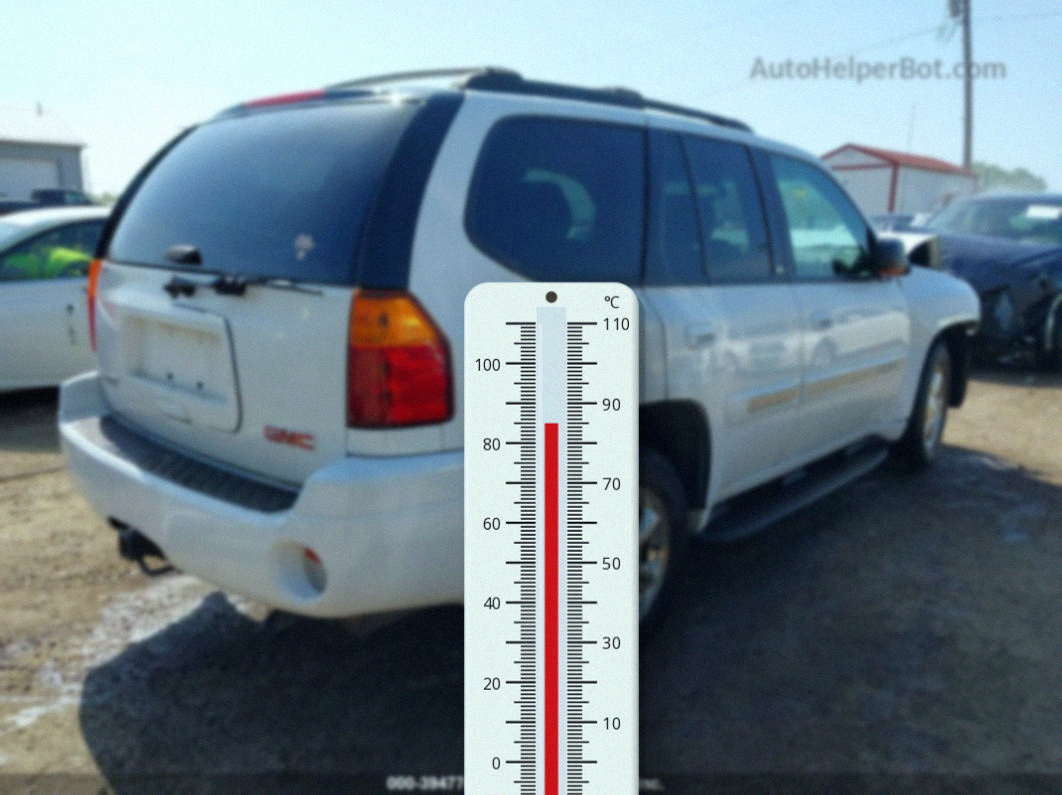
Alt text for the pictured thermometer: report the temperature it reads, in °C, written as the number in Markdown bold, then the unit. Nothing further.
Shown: **85** °C
